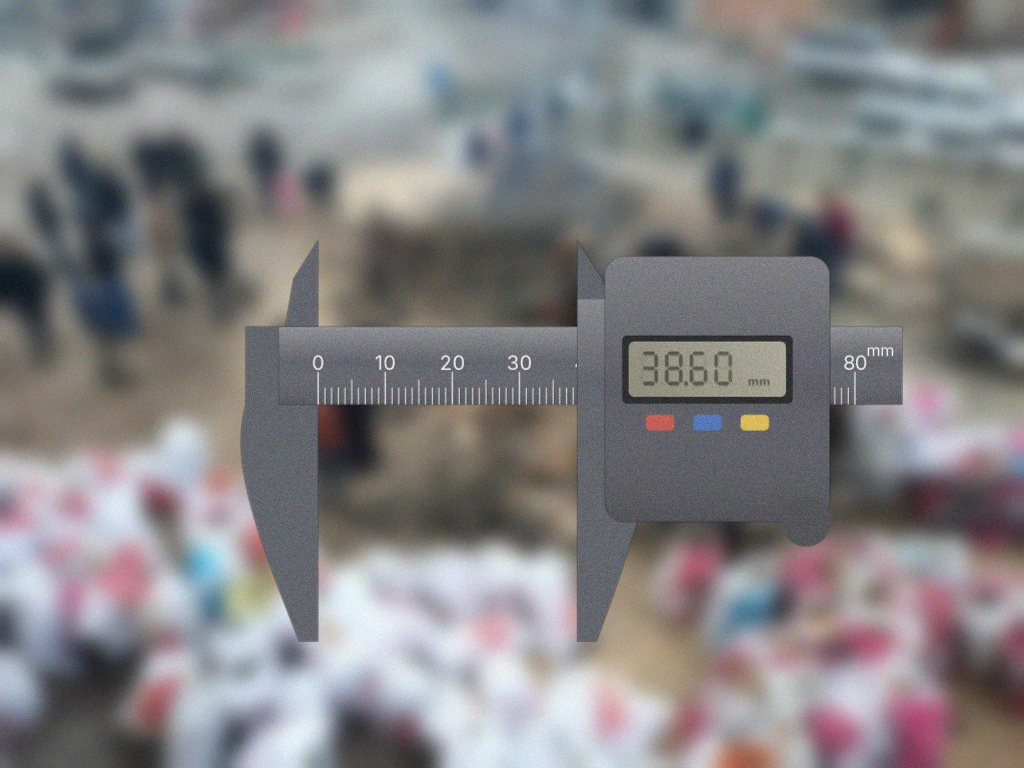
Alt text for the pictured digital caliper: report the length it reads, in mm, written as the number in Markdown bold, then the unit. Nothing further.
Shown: **38.60** mm
